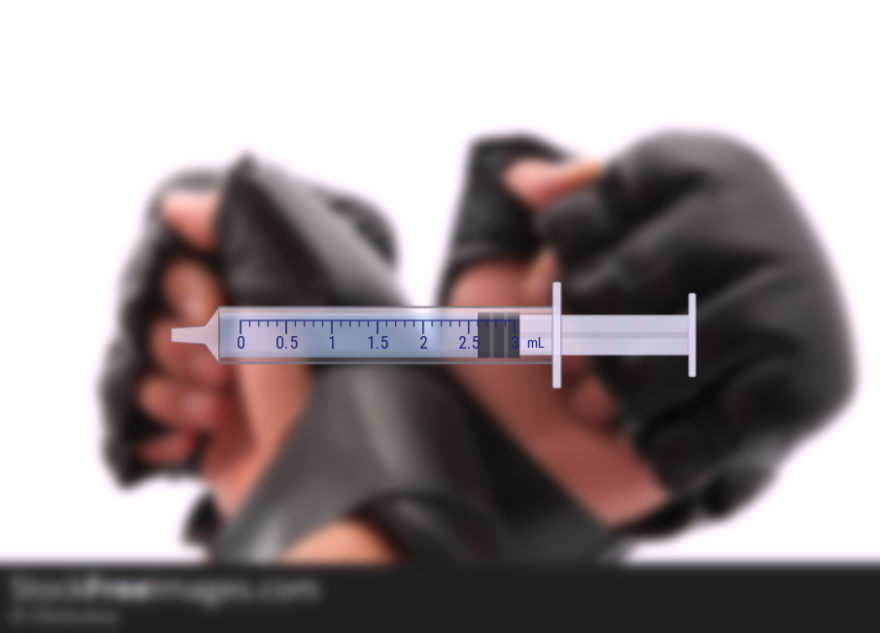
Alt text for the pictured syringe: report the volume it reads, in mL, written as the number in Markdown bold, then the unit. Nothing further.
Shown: **2.6** mL
